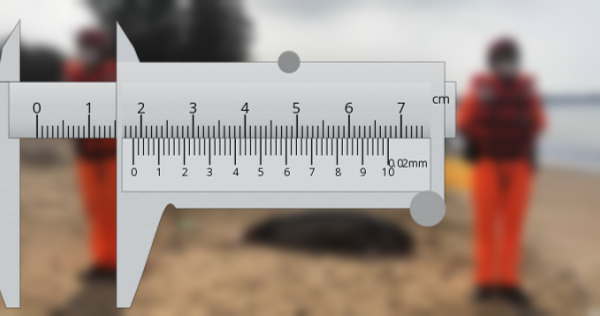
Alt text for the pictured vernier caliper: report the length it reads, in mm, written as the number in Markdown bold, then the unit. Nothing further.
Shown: **18.5** mm
